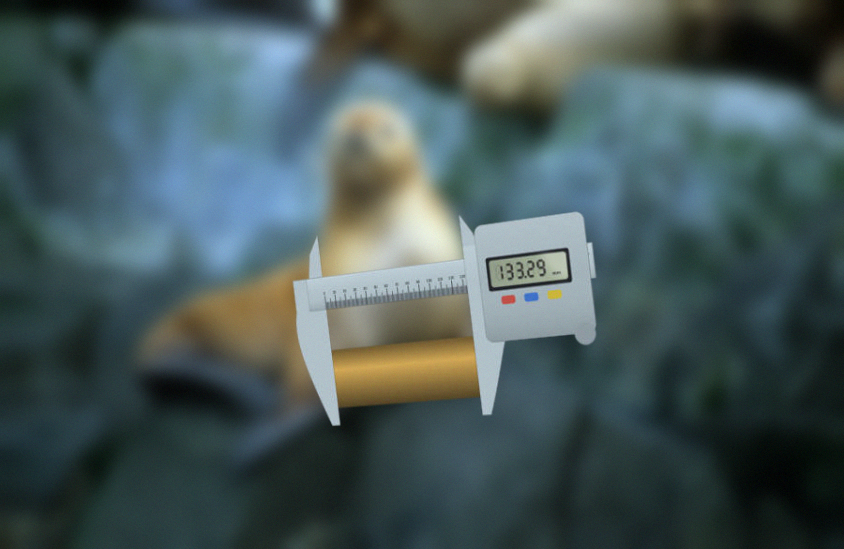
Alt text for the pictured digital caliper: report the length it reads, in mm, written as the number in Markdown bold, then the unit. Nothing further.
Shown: **133.29** mm
